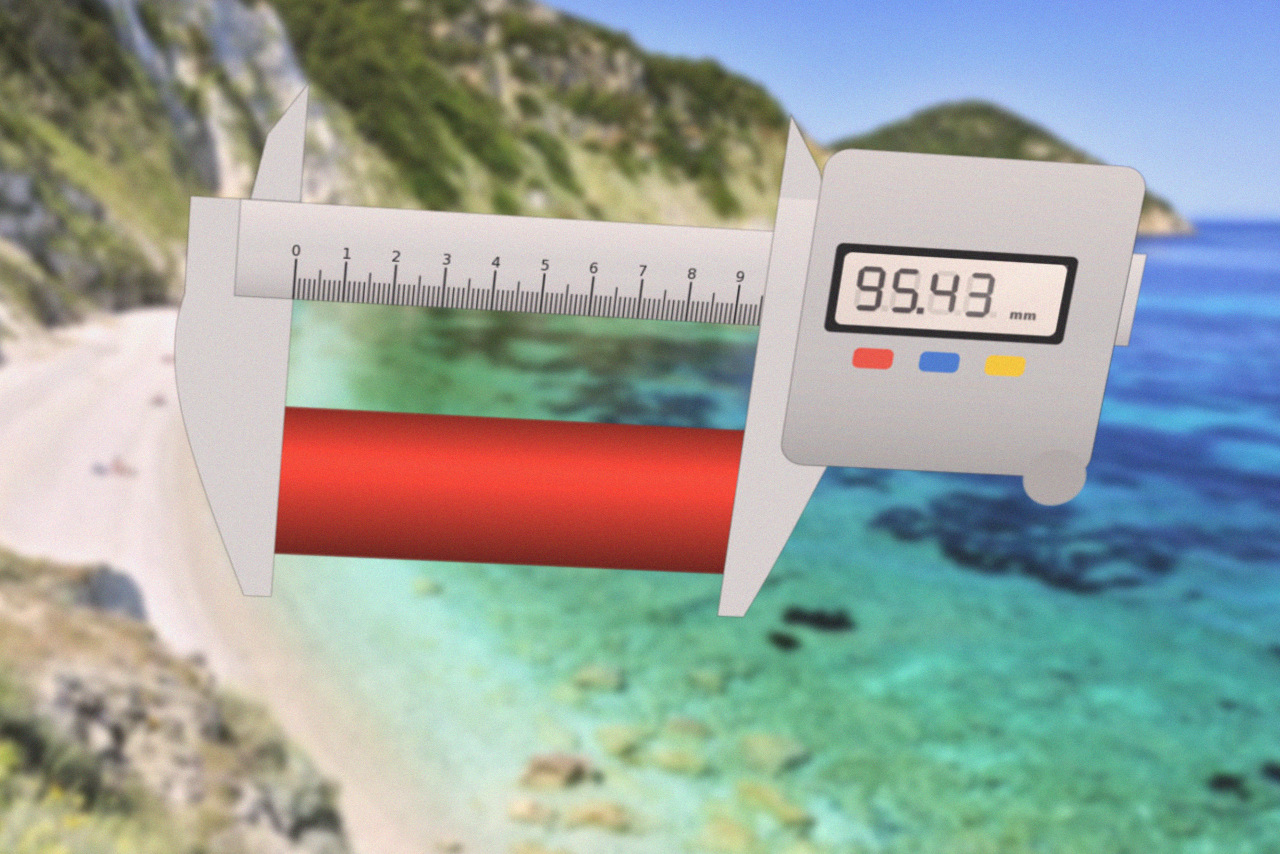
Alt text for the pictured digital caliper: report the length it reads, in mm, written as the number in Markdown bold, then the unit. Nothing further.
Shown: **95.43** mm
